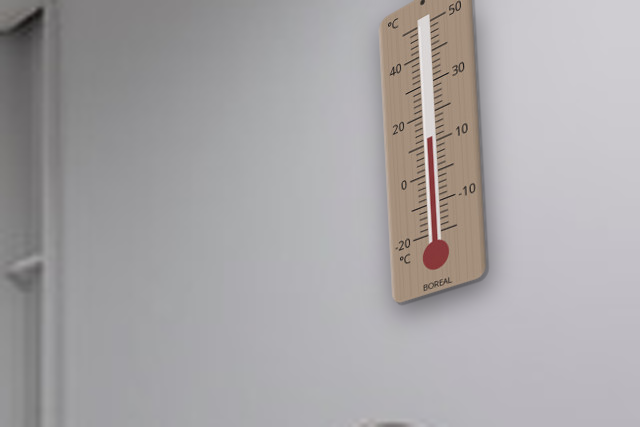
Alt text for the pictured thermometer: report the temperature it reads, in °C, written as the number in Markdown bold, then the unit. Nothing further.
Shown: **12** °C
